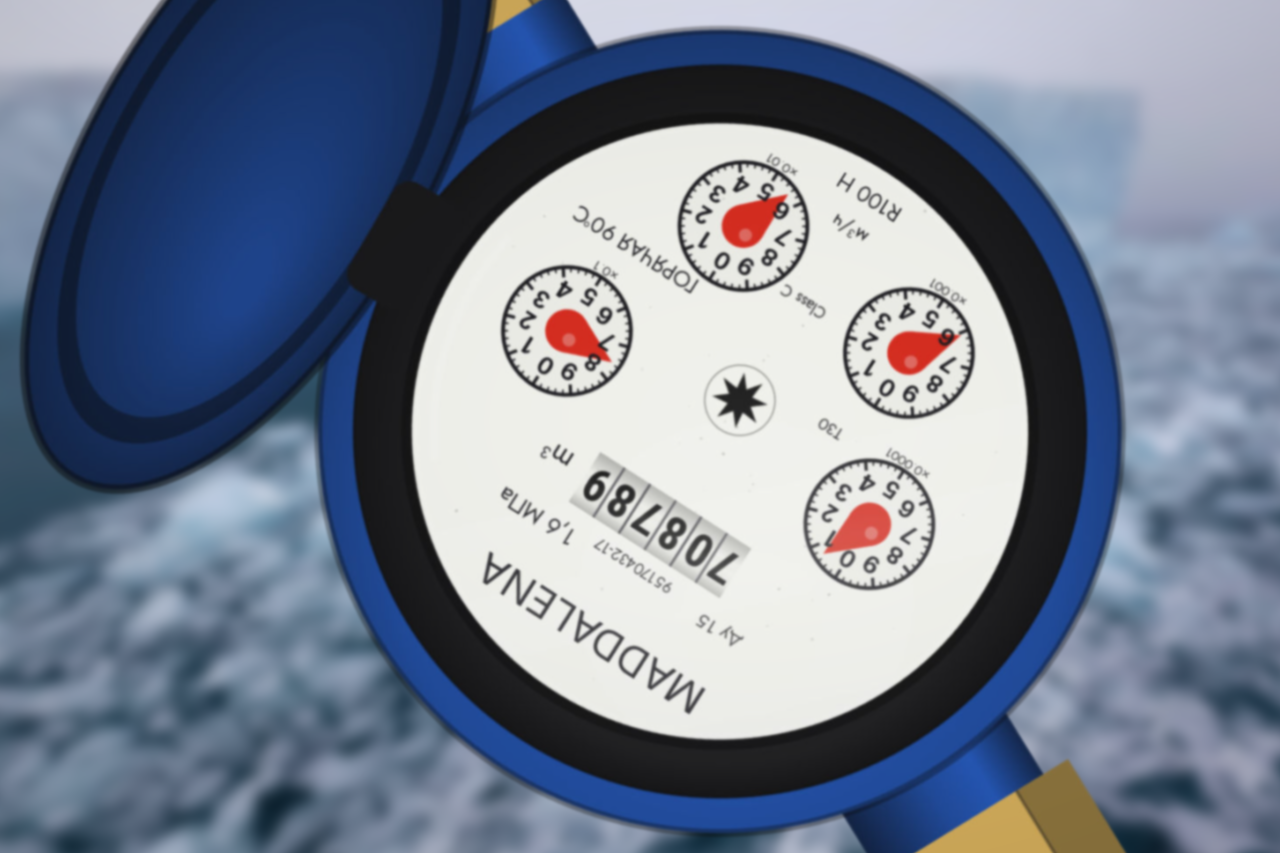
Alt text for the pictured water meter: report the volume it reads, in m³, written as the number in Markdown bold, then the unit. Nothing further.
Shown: **708789.7560** m³
